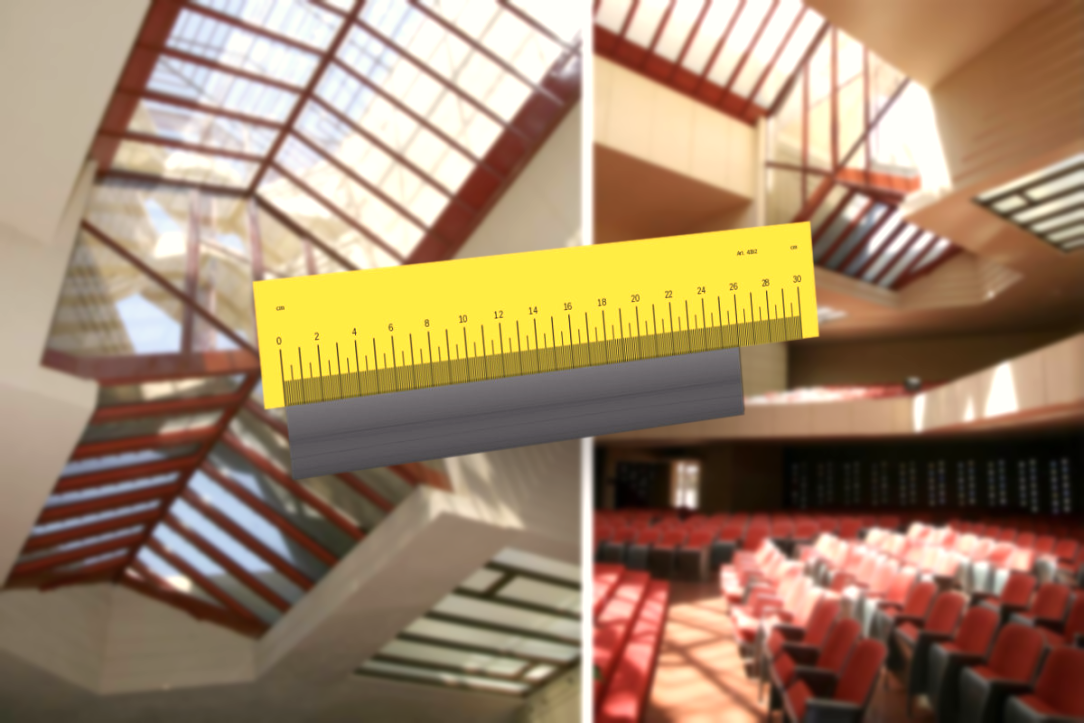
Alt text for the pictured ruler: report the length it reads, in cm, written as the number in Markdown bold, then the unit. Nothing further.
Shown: **26** cm
